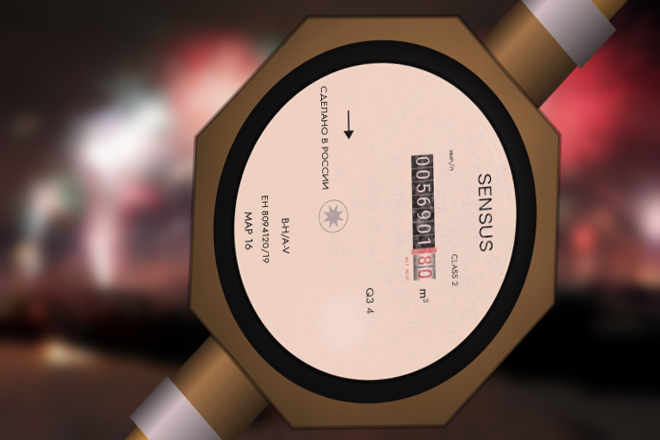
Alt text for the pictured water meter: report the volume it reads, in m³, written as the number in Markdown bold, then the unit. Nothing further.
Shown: **56901.80** m³
